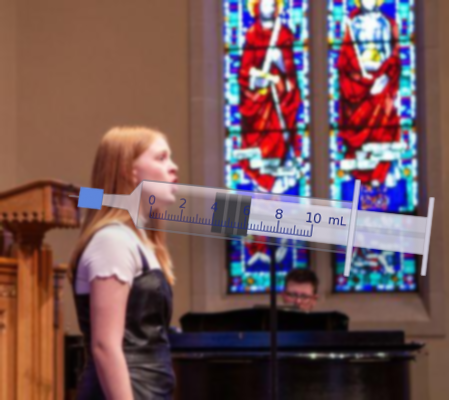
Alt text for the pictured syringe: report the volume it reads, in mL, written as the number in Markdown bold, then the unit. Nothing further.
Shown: **4** mL
